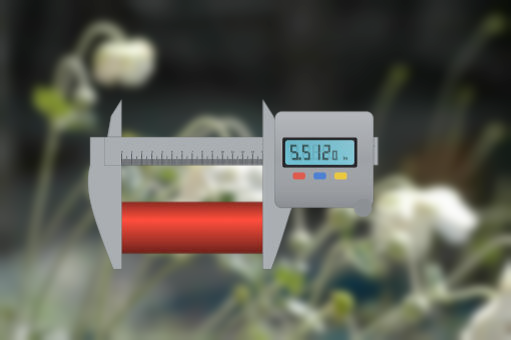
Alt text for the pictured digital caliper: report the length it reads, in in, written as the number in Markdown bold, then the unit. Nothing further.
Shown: **5.5120** in
